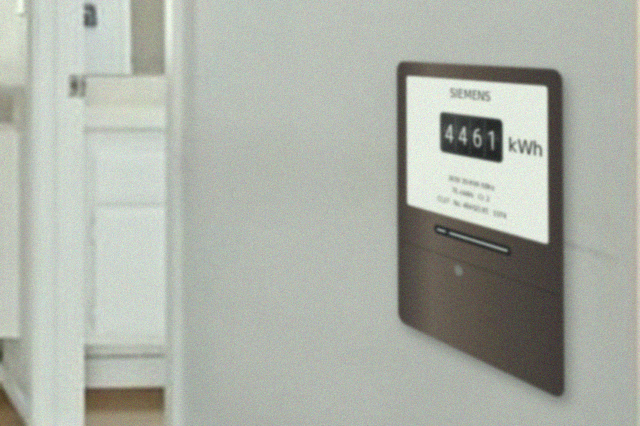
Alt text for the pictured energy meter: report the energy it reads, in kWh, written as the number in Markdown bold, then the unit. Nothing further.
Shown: **4461** kWh
